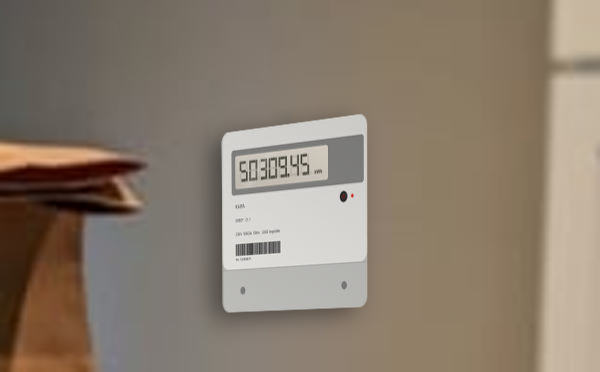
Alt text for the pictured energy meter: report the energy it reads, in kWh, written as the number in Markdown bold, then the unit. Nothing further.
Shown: **50309.45** kWh
